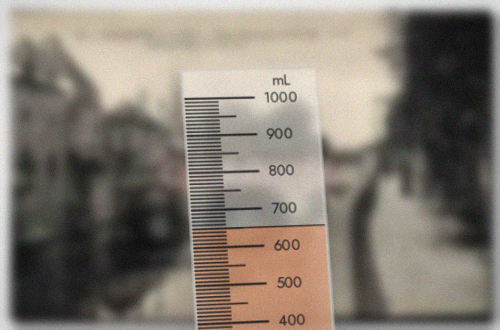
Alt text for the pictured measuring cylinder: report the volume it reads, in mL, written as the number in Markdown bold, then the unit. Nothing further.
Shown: **650** mL
